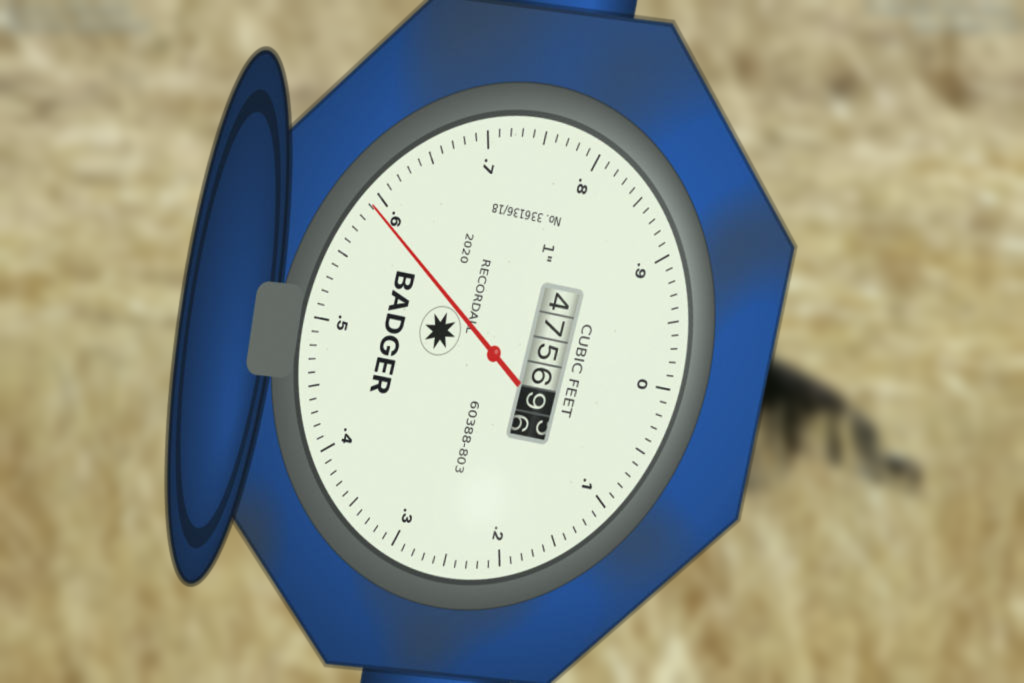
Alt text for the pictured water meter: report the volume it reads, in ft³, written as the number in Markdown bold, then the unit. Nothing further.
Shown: **475695.59** ft³
